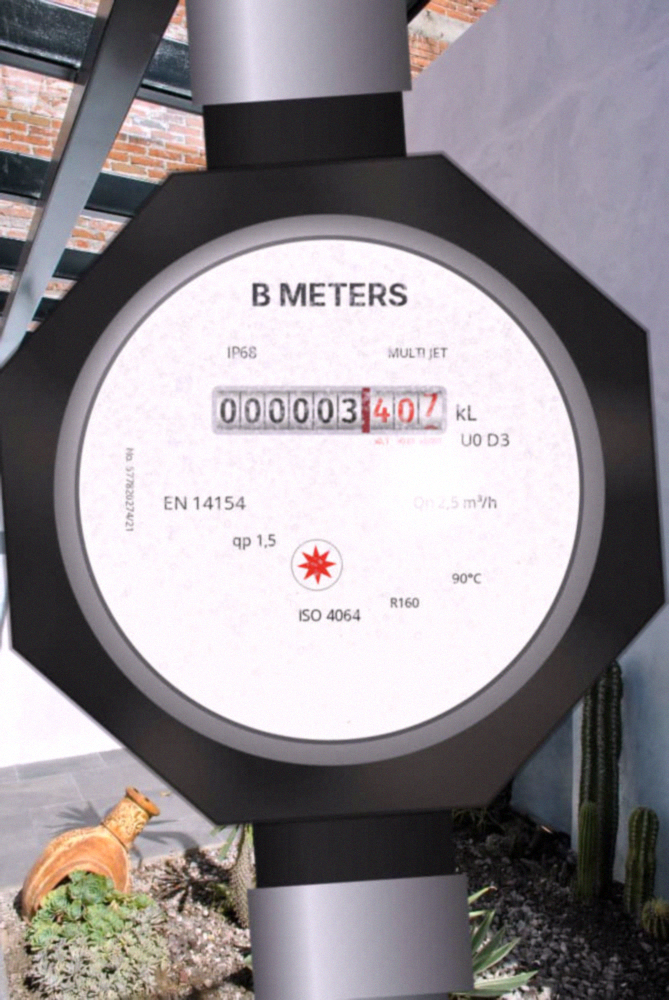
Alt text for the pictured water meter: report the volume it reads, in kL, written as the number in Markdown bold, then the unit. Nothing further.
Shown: **3.407** kL
